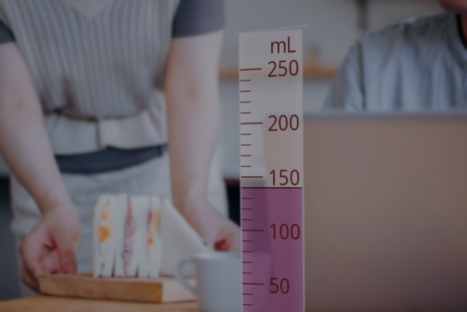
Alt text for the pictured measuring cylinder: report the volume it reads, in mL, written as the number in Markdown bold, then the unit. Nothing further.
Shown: **140** mL
